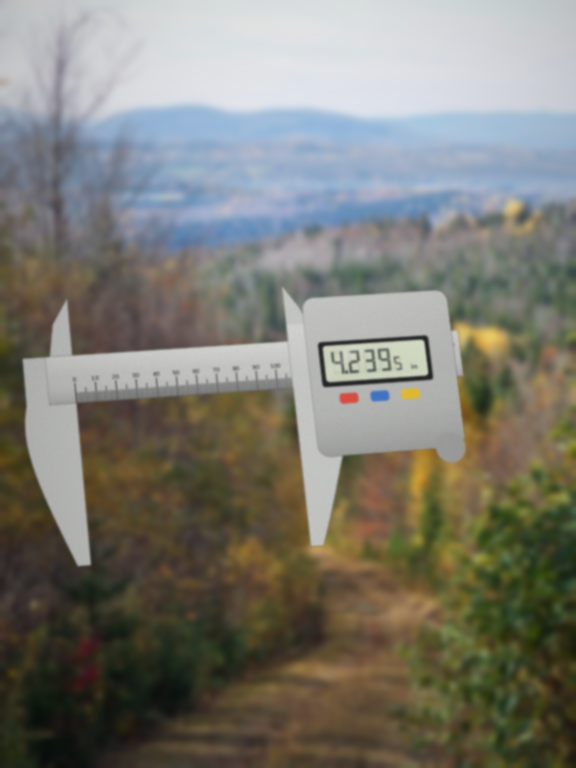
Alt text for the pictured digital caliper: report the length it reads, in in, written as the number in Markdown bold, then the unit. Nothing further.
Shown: **4.2395** in
